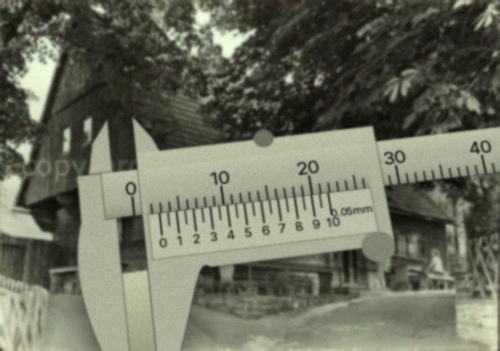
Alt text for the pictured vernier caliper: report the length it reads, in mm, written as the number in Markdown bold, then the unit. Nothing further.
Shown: **2.8** mm
